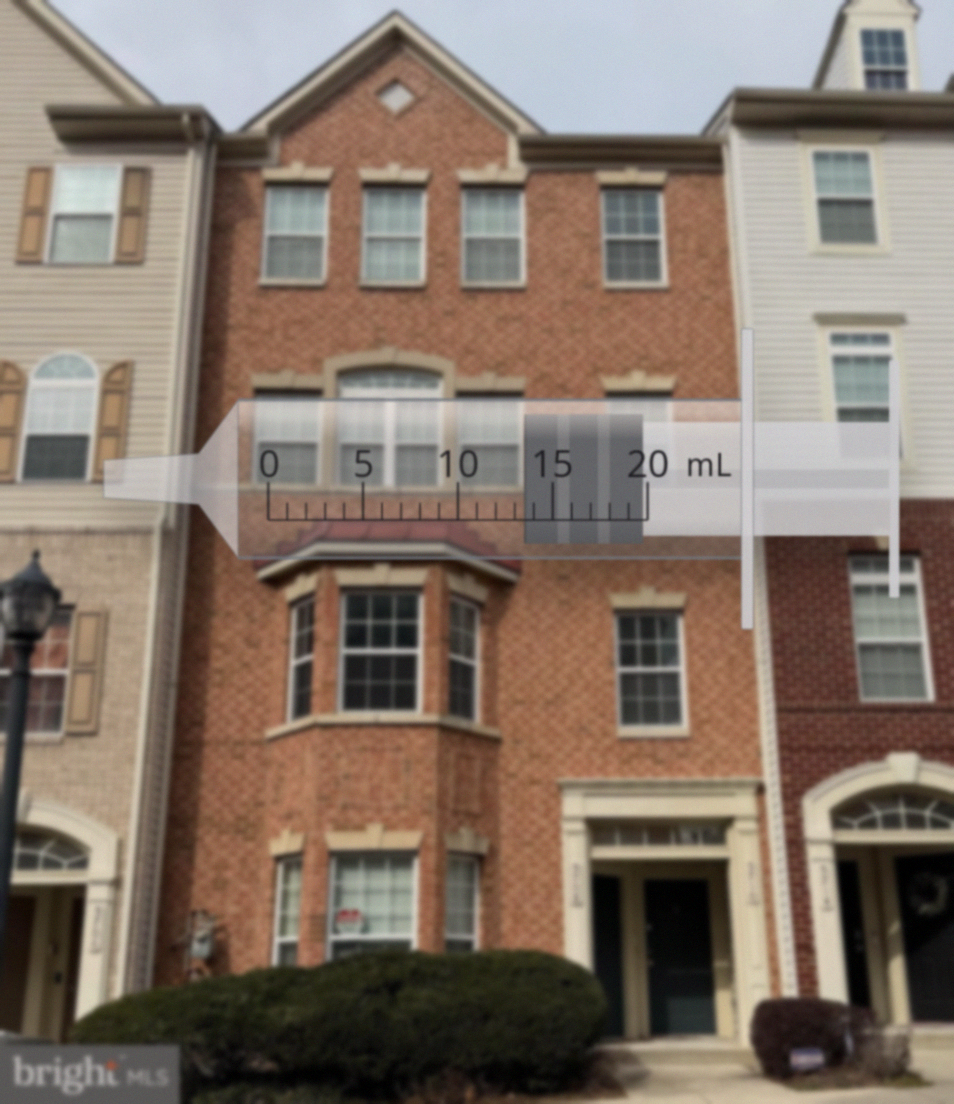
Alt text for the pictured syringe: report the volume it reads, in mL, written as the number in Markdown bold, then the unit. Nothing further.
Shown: **13.5** mL
